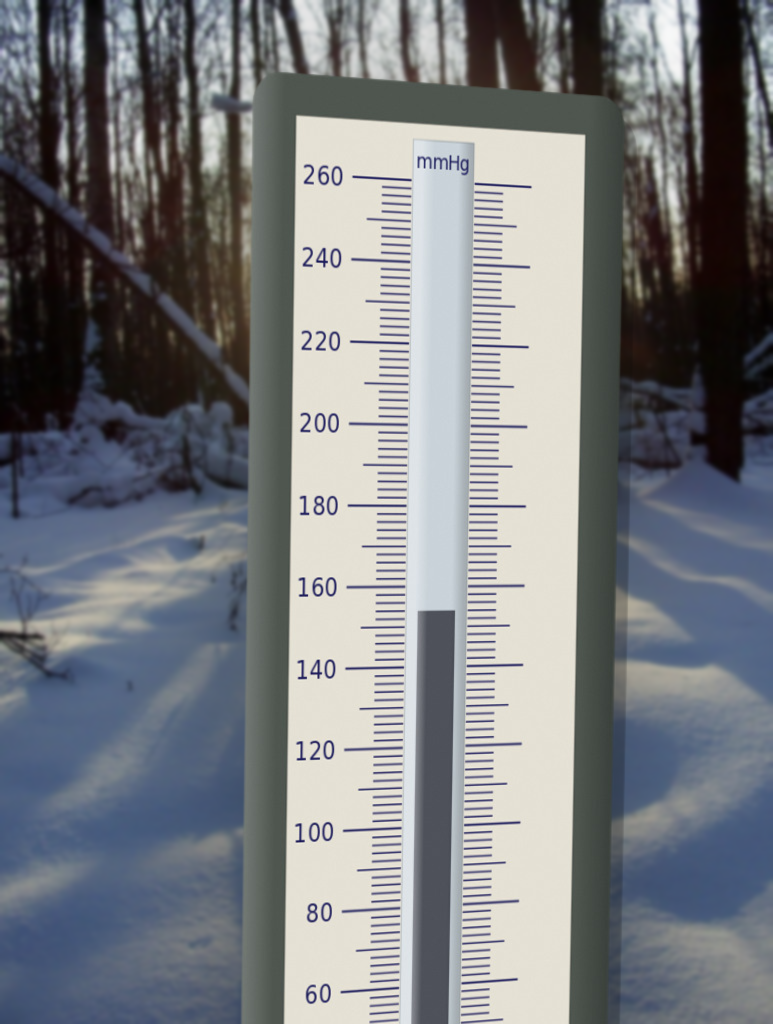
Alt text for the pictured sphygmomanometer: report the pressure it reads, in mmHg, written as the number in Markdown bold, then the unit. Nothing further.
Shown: **154** mmHg
